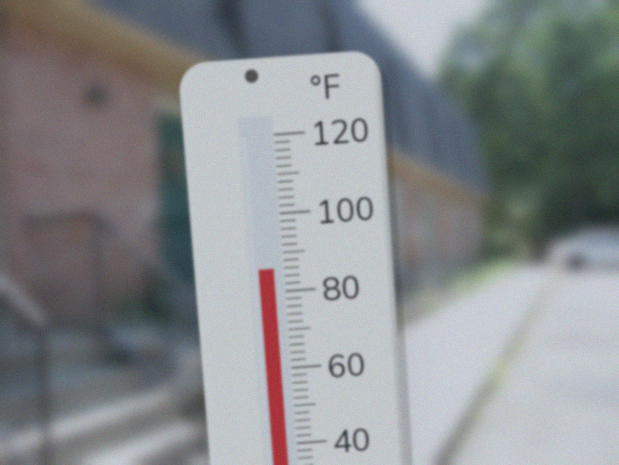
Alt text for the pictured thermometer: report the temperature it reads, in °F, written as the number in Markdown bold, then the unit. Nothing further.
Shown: **86** °F
